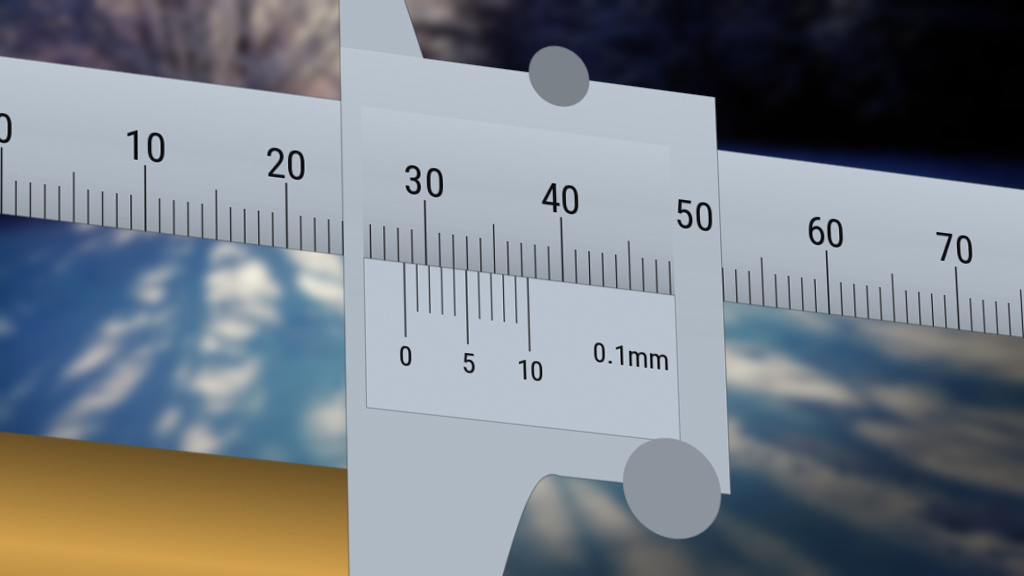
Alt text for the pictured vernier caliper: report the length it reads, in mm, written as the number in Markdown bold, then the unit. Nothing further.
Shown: **28.4** mm
